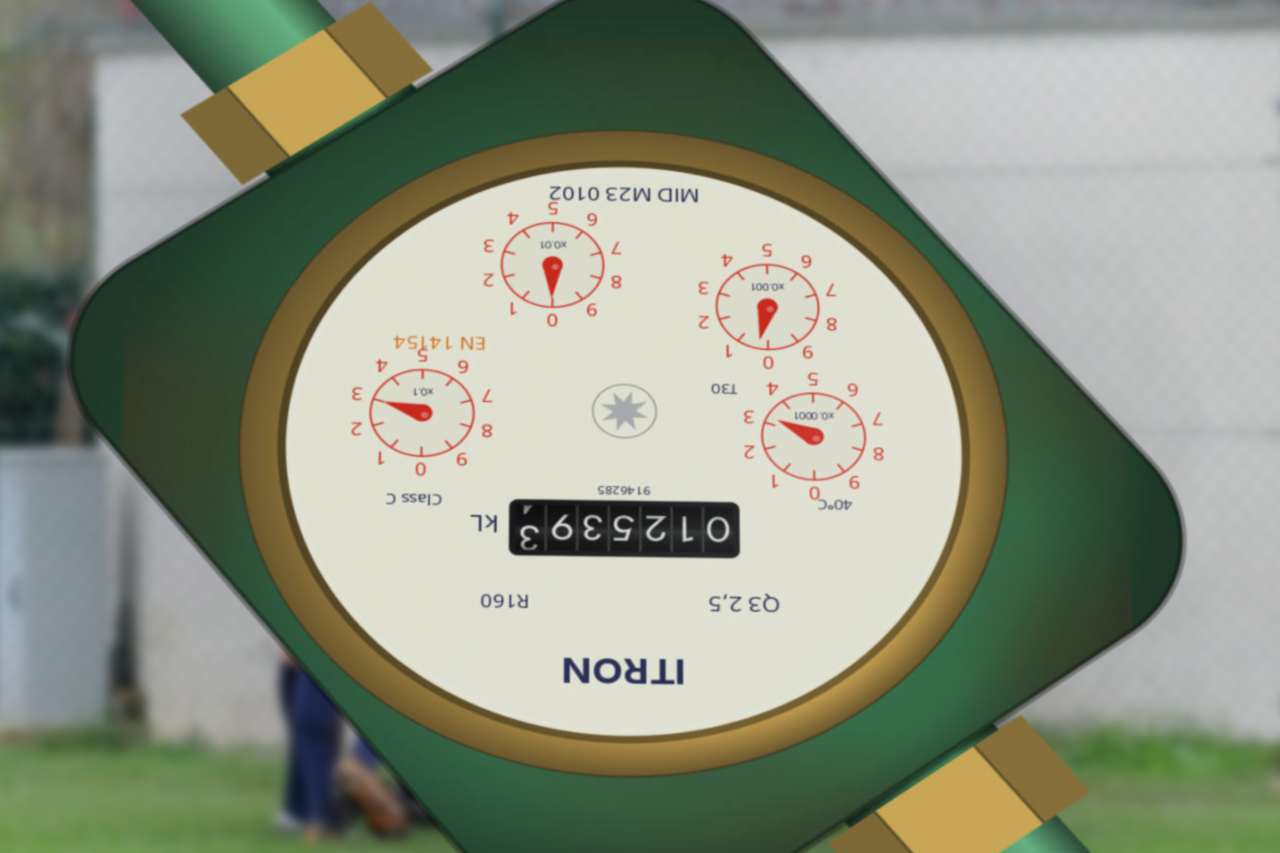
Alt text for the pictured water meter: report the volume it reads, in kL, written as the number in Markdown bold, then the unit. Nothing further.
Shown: **125393.3003** kL
